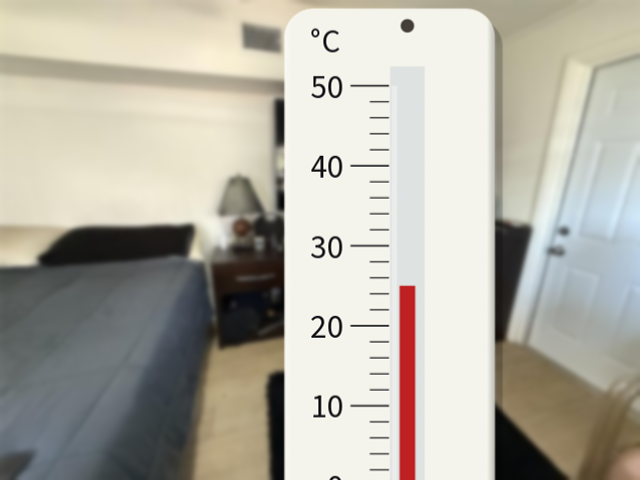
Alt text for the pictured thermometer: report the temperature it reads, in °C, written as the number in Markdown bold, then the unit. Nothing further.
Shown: **25** °C
